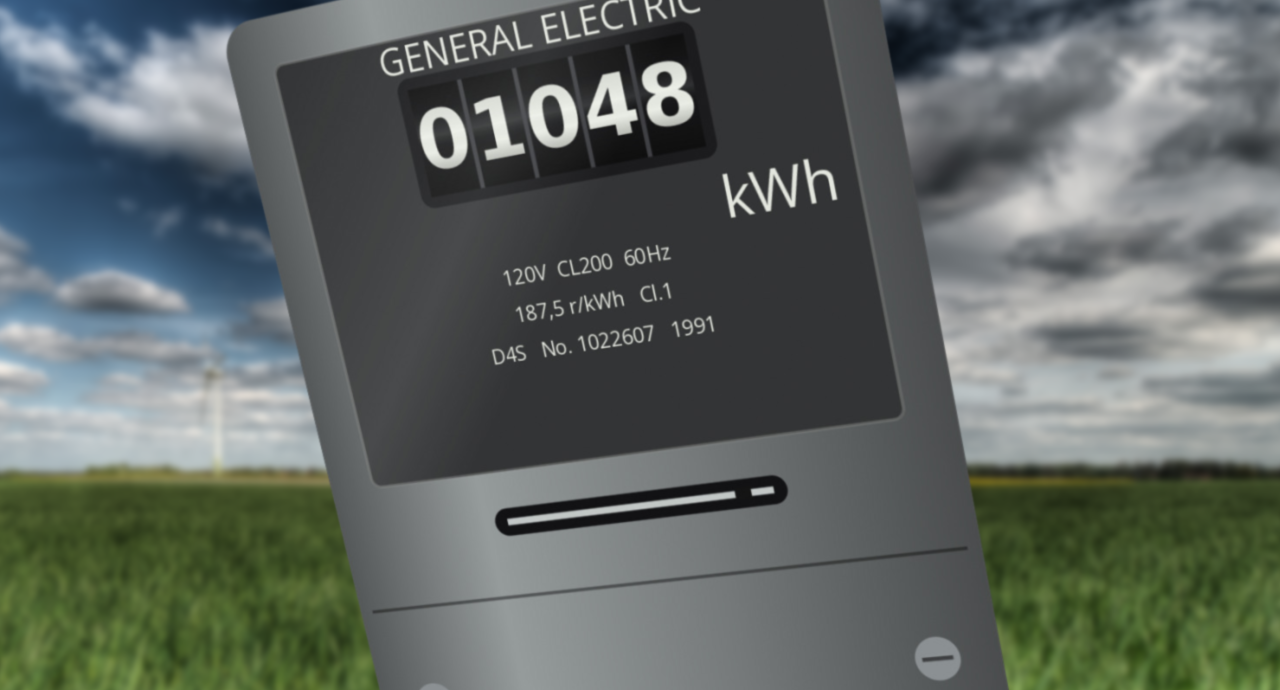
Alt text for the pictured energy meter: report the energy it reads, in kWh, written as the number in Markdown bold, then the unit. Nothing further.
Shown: **1048** kWh
